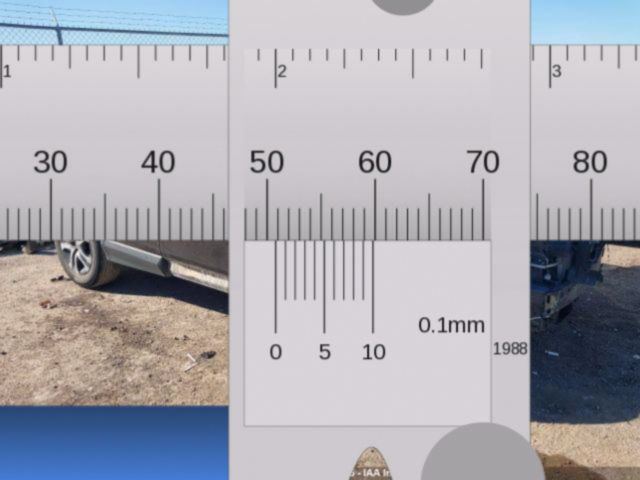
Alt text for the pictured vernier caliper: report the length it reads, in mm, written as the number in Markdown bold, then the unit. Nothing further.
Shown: **50.8** mm
